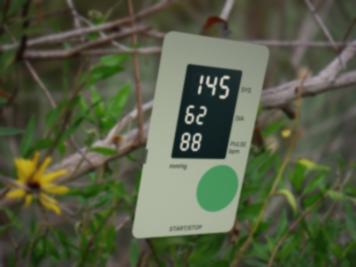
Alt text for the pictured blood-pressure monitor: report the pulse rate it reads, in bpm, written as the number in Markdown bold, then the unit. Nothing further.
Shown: **88** bpm
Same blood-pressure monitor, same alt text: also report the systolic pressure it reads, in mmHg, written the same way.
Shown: **145** mmHg
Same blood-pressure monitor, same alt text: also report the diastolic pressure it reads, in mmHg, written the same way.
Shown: **62** mmHg
